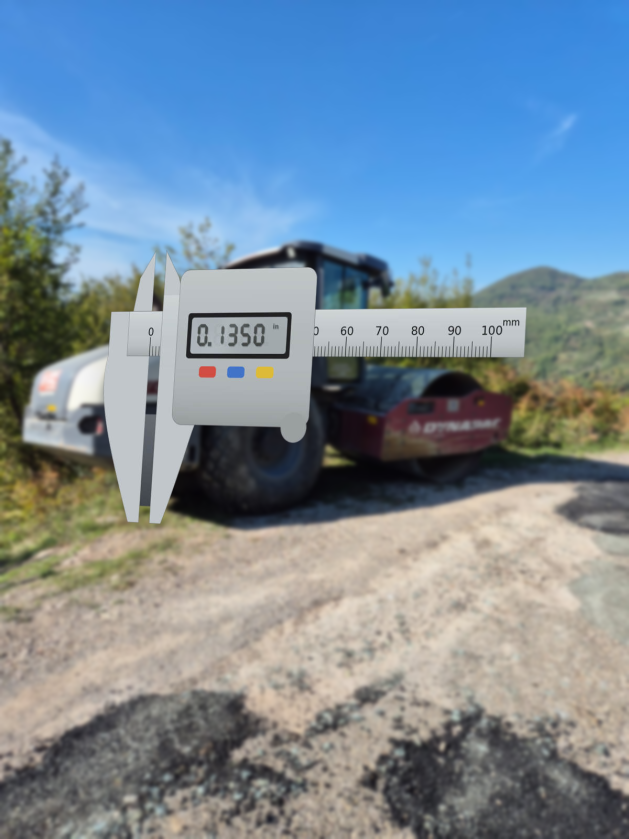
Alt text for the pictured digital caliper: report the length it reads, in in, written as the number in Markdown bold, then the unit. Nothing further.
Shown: **0.1350** in
